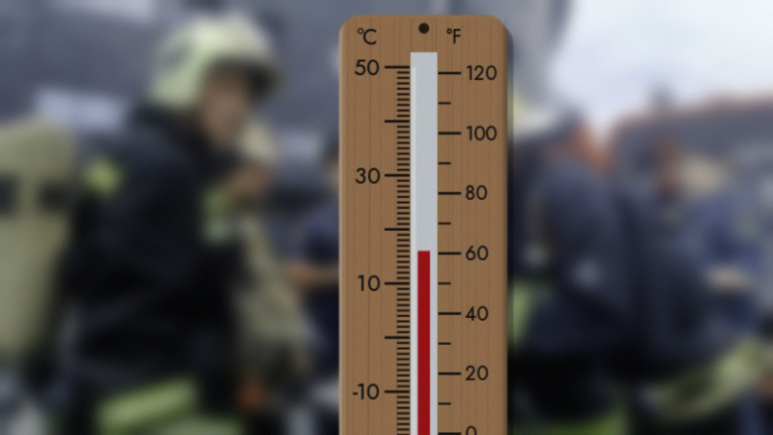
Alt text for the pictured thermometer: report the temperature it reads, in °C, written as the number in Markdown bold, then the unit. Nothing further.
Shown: **16** °C
